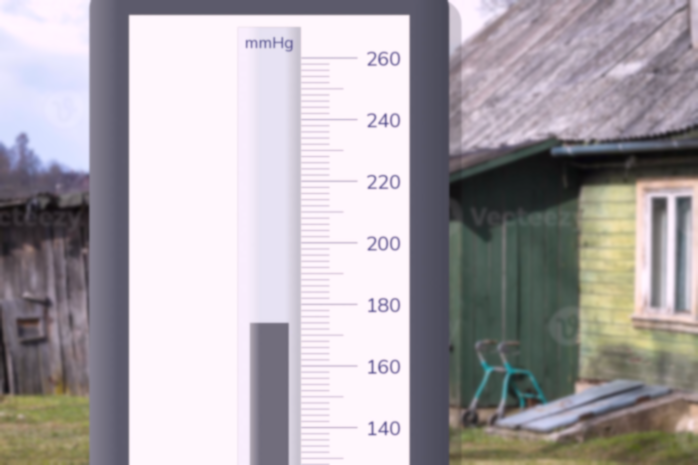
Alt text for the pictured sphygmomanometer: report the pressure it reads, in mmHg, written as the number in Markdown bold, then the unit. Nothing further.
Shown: **174** mmHg
